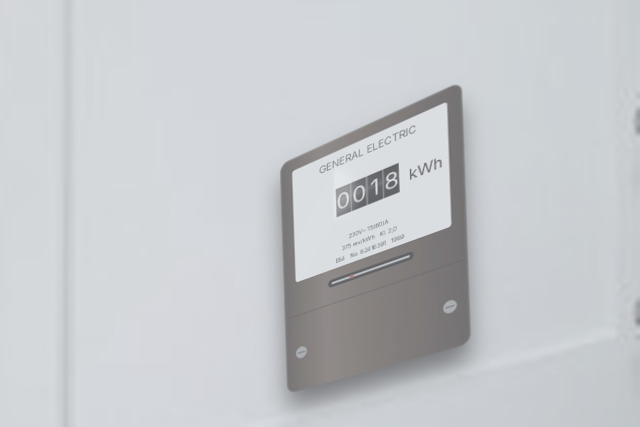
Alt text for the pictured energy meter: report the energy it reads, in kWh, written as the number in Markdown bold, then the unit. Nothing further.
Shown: **18** kWh
